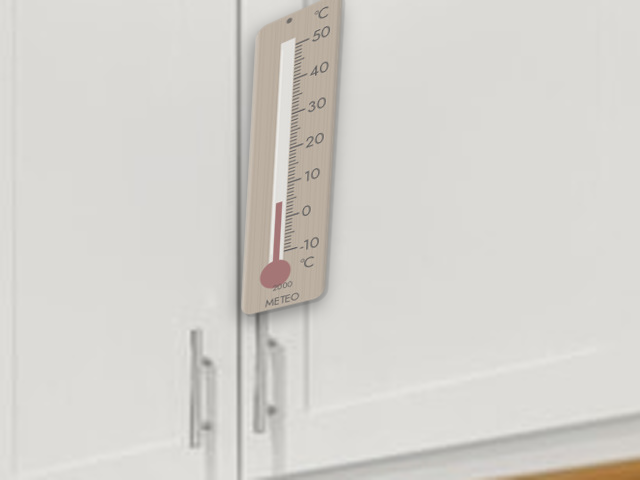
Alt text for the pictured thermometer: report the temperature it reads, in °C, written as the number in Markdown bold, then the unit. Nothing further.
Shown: **5** °C
